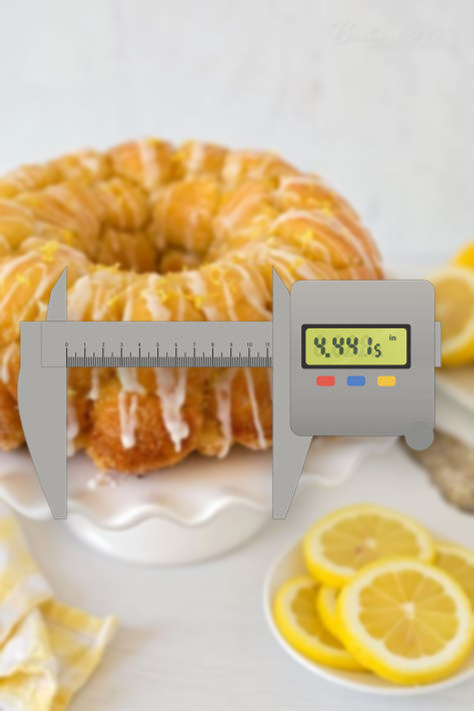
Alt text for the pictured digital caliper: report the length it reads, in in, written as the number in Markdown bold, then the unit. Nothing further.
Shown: **4.4415** in
